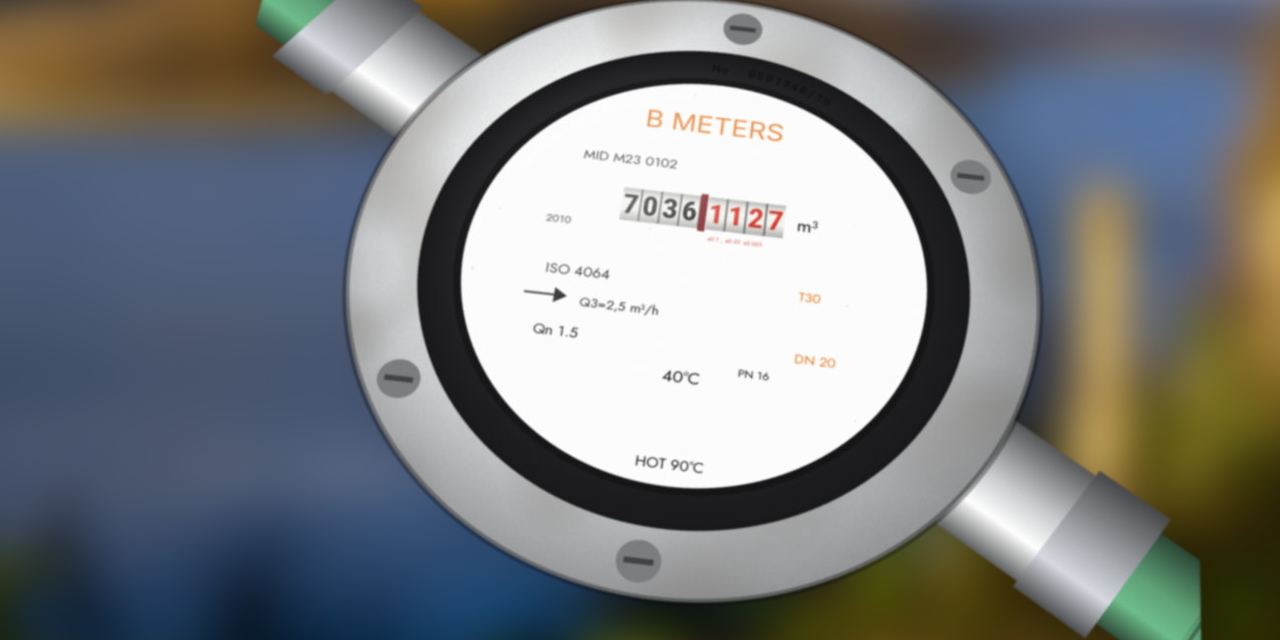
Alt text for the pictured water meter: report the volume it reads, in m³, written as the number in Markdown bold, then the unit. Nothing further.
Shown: **7036.1127** m³
